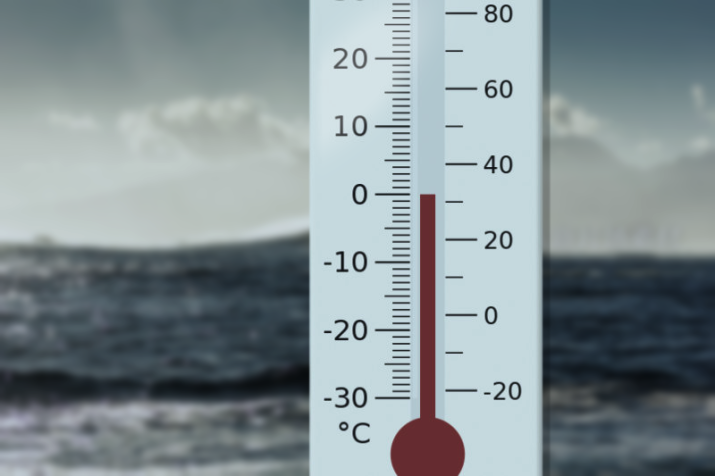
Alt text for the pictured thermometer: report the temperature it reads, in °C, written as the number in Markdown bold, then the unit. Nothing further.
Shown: **0** °C
